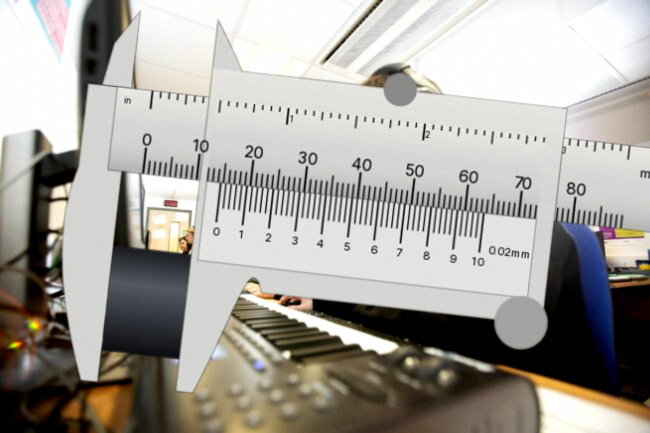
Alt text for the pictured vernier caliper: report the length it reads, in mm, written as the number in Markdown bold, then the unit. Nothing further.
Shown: **14.5** mm
